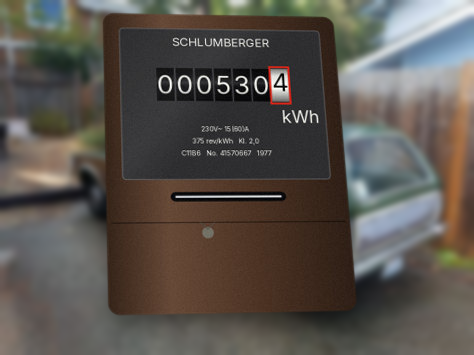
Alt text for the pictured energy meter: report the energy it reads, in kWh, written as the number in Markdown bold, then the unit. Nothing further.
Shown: **530.4** kWh
